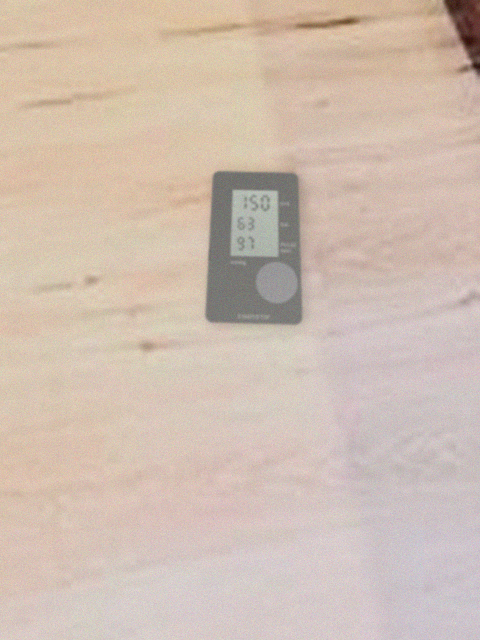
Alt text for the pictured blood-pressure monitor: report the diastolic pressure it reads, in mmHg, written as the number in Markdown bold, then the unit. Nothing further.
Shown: **63** mmHg
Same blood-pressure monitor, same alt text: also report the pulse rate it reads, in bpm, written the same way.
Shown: **97** bpm
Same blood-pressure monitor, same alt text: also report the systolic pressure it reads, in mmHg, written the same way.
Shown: **150** mmHg
